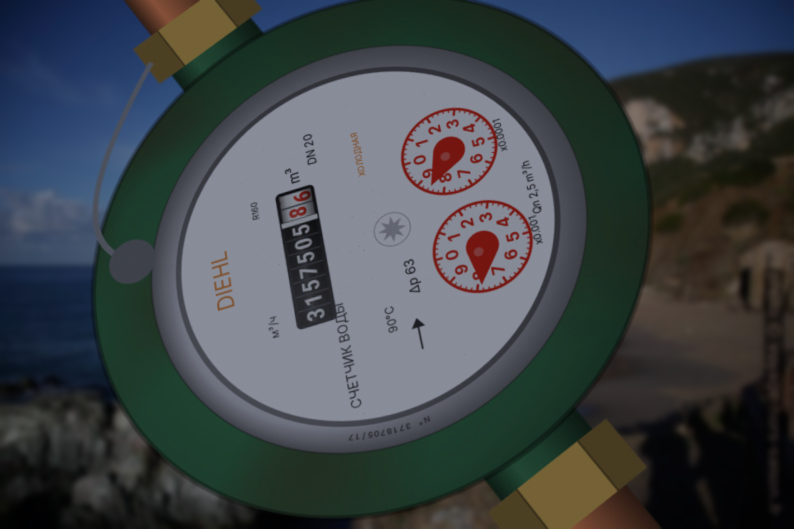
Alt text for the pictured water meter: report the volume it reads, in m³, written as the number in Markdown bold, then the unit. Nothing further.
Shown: **3157505.8578** m³
